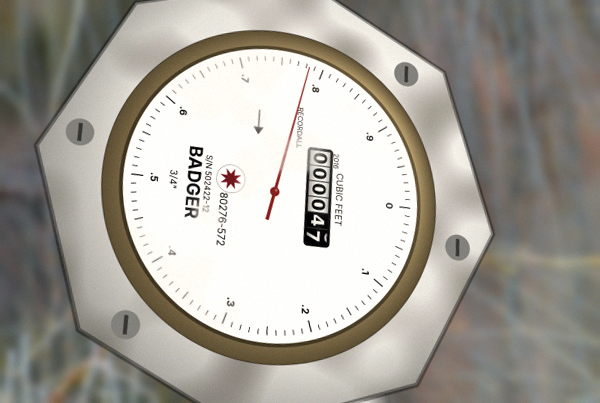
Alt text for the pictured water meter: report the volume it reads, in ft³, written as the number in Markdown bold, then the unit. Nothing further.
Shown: **46.78** ft³
